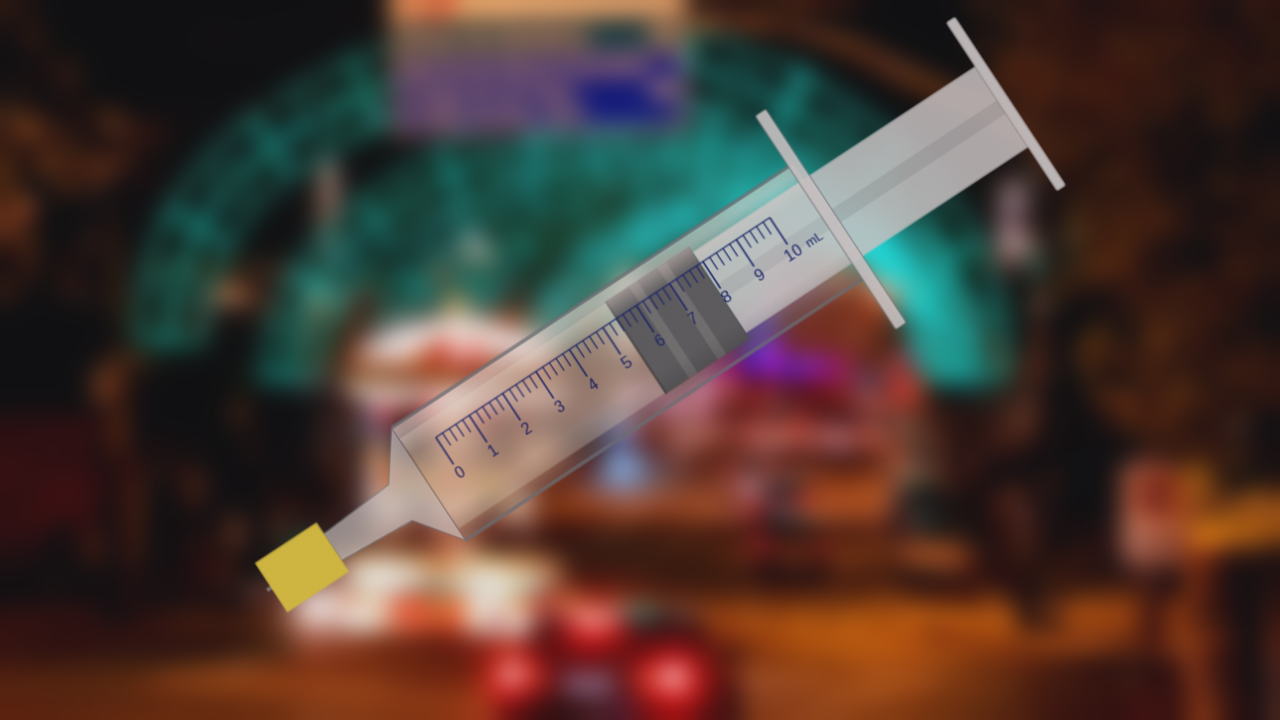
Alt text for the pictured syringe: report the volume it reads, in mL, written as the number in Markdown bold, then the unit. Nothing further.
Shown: **5.4** mL
